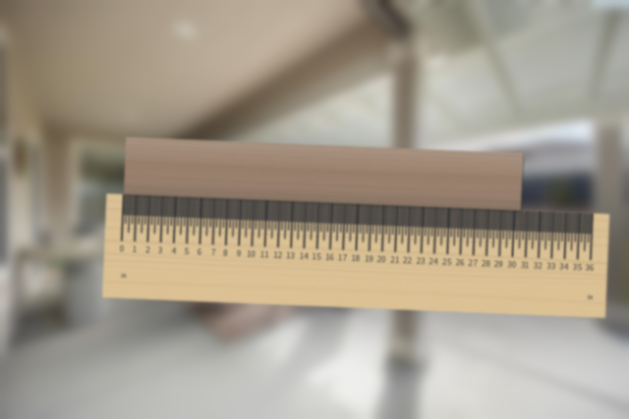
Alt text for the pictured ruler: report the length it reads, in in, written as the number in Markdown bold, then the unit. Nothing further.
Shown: **30.5** in
